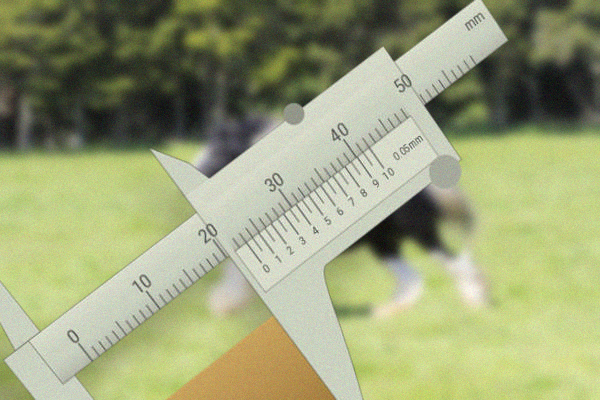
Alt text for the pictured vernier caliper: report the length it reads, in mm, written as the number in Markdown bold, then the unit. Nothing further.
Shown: **23.0** mm
